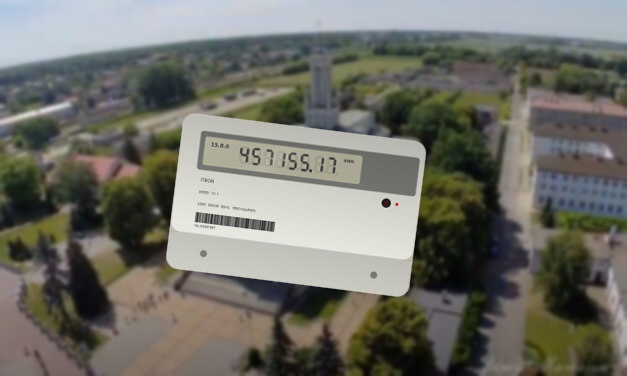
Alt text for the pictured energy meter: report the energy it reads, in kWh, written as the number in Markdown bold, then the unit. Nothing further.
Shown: **457155.17** kWh
